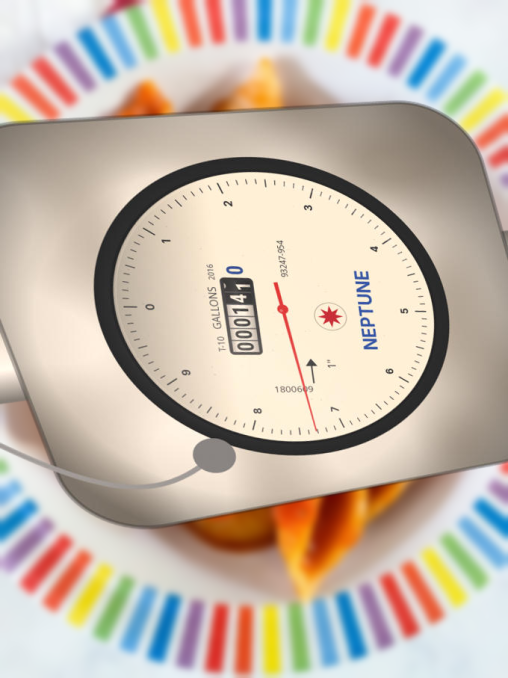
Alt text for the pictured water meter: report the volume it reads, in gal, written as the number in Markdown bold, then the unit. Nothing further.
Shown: **1407.3** gal
